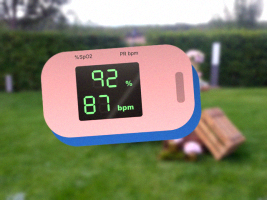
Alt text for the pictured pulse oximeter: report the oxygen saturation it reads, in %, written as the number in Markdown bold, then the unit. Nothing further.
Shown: **92** %
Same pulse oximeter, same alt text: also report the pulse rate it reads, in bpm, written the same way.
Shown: **87** bpm
